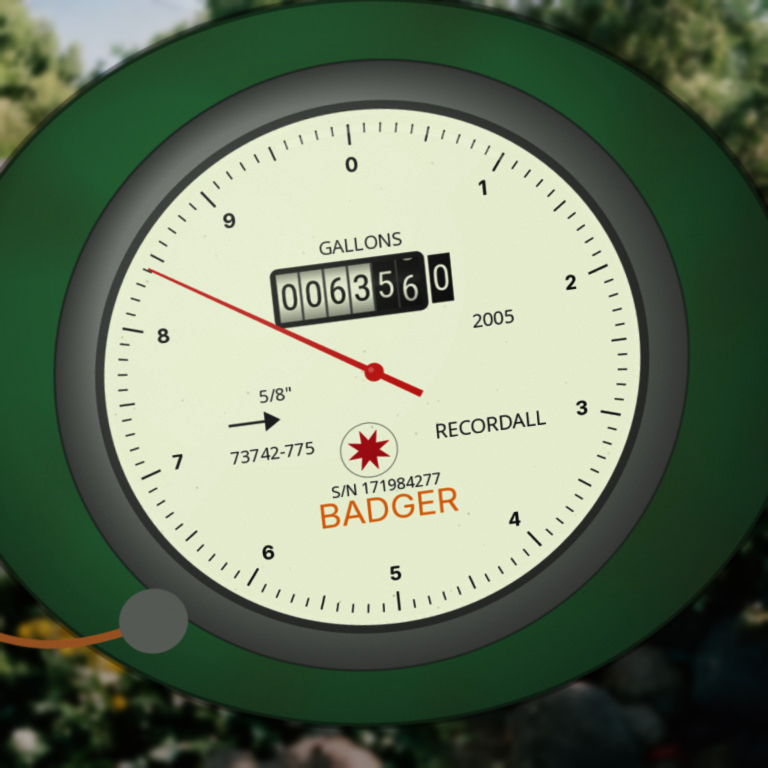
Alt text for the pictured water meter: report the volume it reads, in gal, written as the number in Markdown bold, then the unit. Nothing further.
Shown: **63558.4** gal
